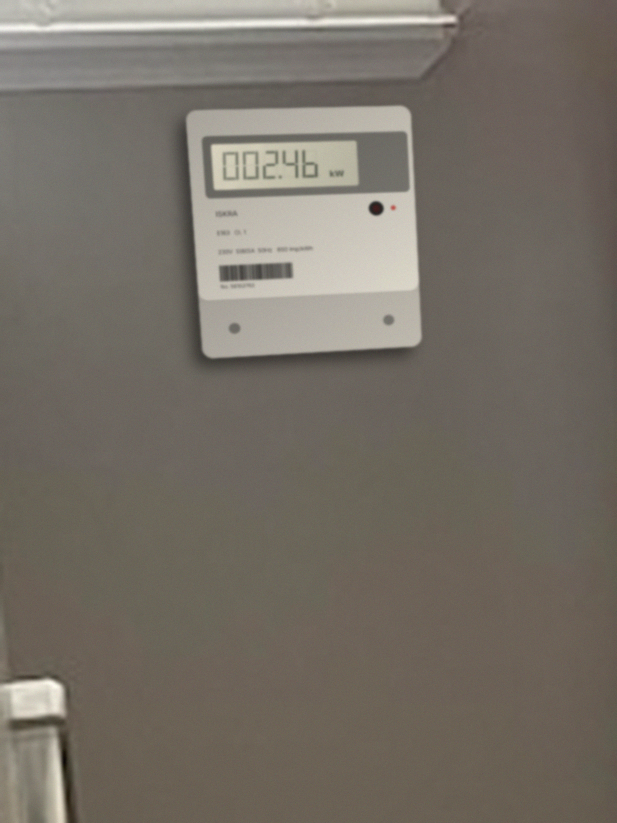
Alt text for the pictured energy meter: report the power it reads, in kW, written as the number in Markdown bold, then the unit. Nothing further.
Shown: **2.46** kW
